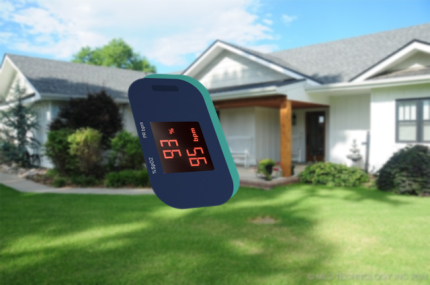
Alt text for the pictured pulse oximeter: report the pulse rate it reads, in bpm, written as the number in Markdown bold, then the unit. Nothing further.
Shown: **95** bpm
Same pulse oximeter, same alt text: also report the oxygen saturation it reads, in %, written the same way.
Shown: **93** %
